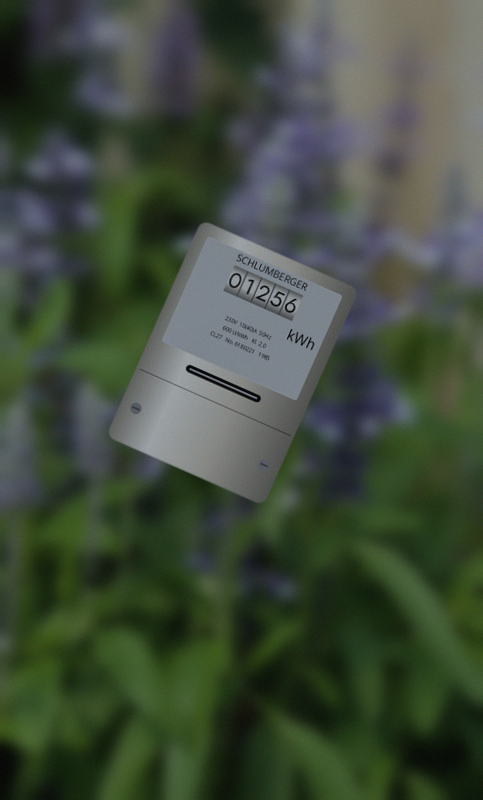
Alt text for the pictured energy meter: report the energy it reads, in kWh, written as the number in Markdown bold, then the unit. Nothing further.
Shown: **1256** kWh
